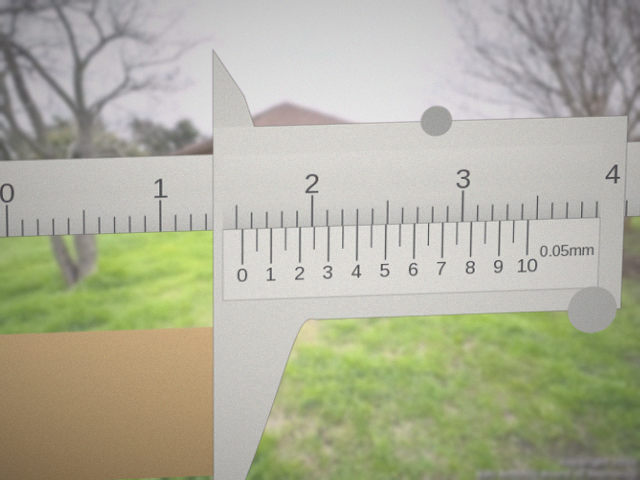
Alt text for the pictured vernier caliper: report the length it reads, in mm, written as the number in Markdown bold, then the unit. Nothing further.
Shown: **15.4** mm
